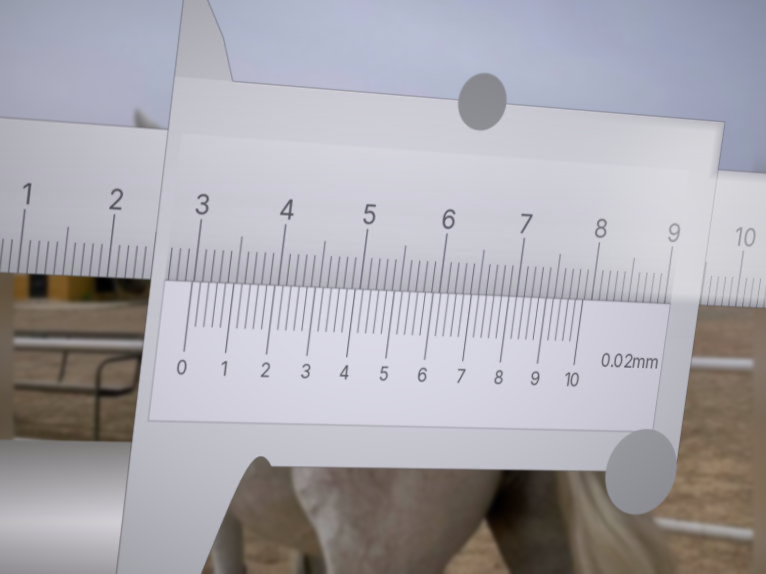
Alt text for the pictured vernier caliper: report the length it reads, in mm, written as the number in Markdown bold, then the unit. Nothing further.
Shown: **29.8** mm
